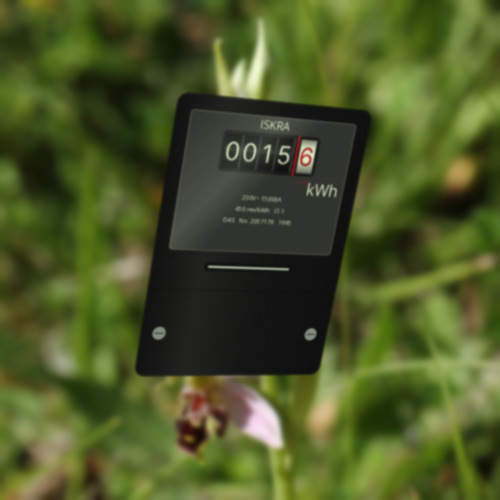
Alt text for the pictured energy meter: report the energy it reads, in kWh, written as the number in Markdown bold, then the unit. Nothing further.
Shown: **15.6** kWh
